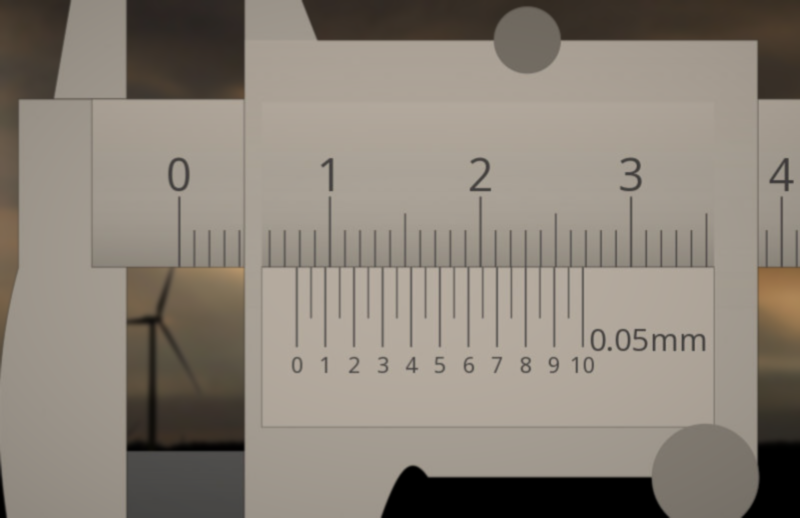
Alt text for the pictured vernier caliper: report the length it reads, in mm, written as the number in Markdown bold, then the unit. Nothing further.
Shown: **7.8** mm
